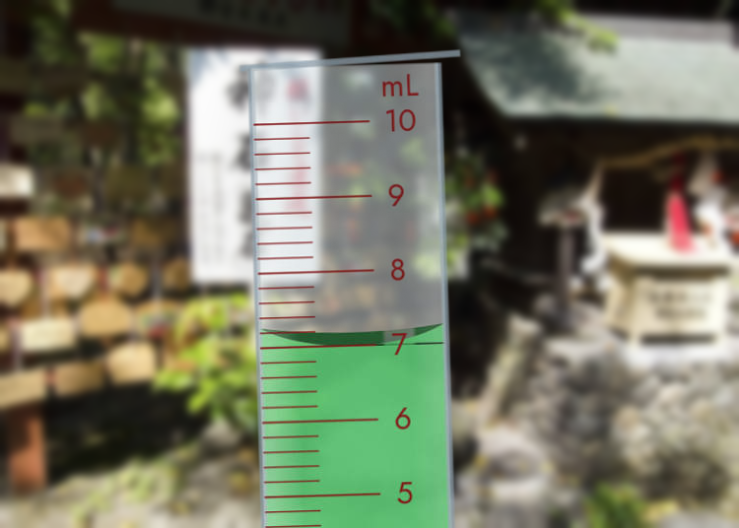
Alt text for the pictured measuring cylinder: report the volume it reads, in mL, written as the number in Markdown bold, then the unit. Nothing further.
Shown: **7** mL
